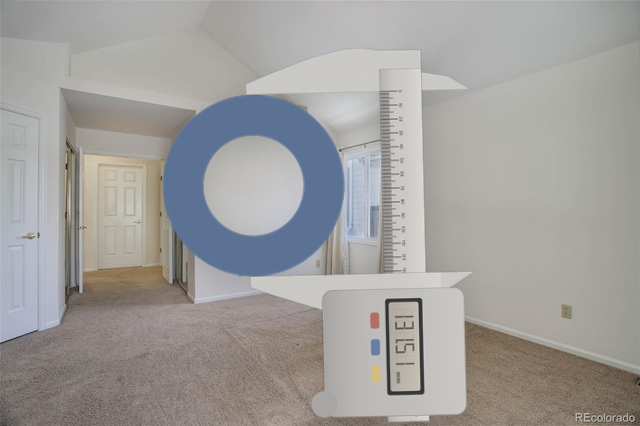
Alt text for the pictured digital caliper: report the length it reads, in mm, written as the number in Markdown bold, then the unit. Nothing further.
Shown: **131.51** mm
